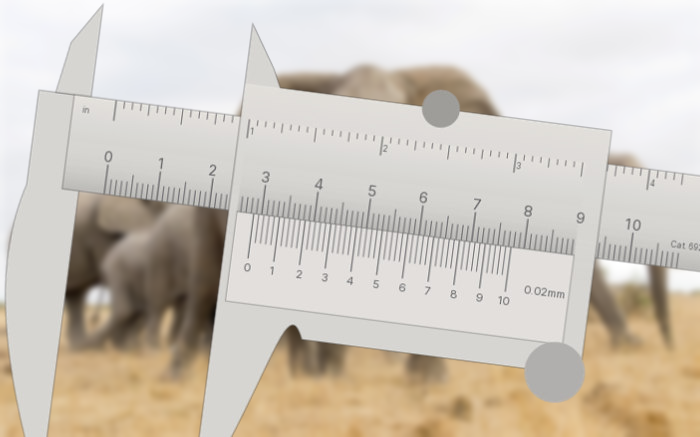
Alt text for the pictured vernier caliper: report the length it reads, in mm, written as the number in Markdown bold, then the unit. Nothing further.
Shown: **28.5** mm
